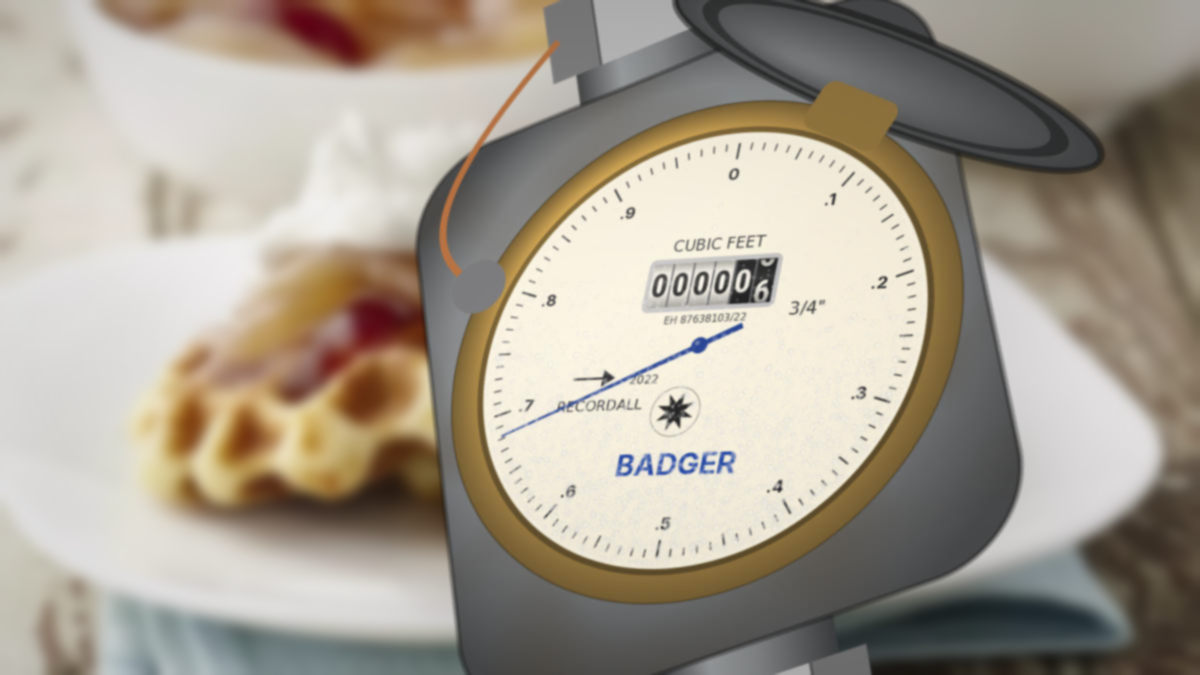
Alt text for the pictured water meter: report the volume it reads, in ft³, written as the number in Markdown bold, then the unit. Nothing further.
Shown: **5.68** ft³
